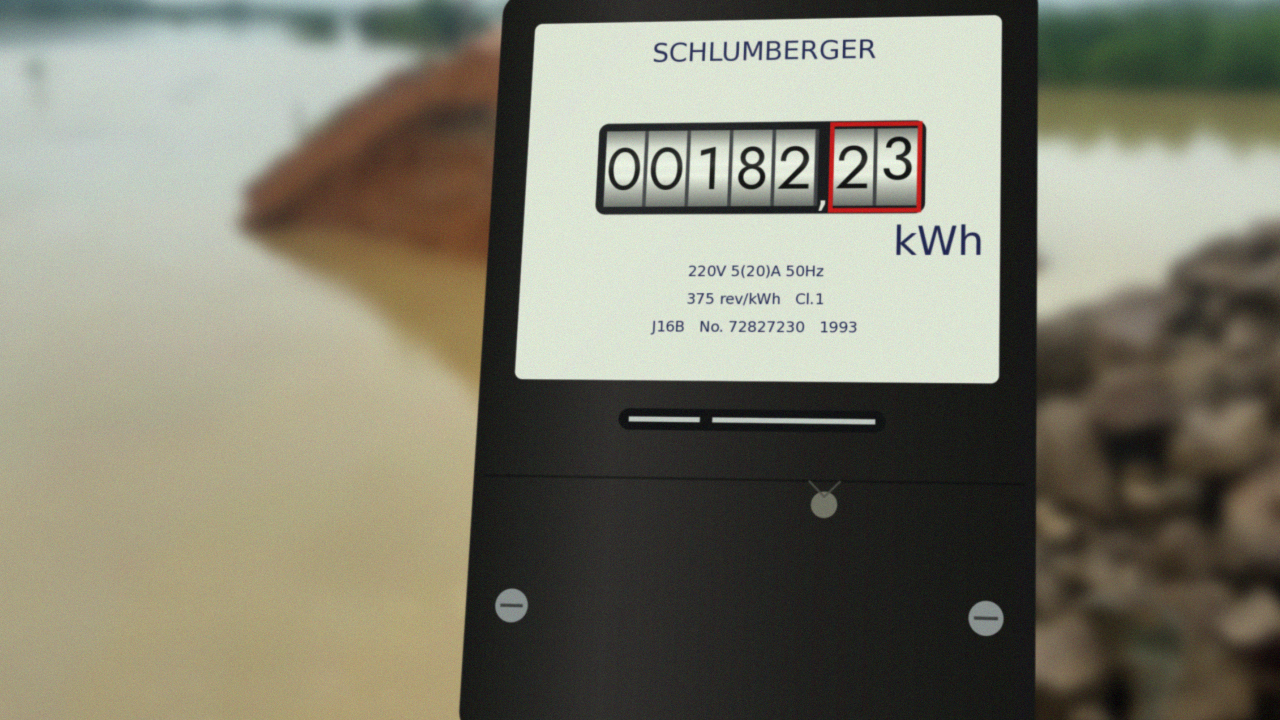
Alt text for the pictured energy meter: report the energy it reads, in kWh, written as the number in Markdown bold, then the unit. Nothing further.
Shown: **182.23** kWh
